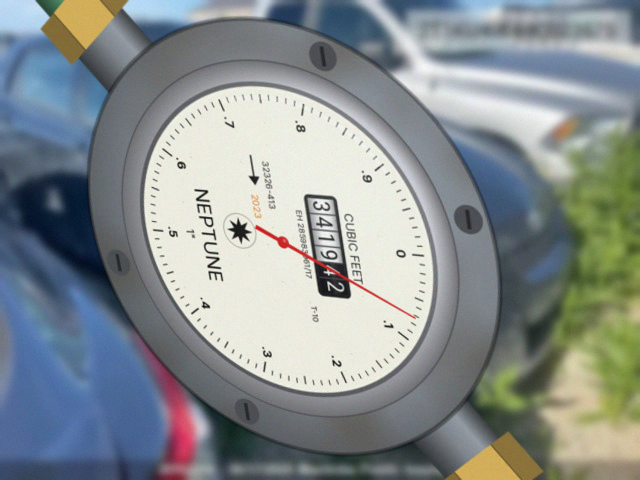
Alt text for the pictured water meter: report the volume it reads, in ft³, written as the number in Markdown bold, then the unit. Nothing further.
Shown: **341942.07** ft³
